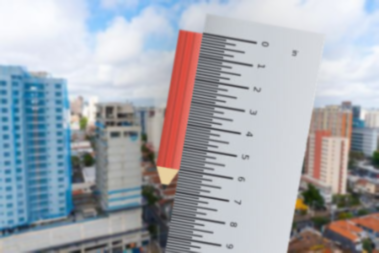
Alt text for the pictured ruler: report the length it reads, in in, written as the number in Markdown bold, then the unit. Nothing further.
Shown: **7** in
